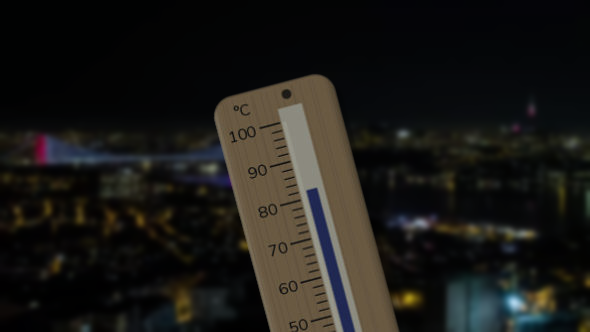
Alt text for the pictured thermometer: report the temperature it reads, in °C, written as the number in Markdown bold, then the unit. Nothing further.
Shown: **82** °C
